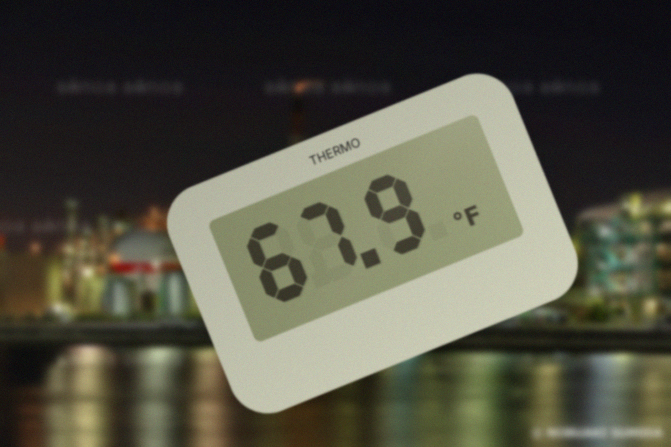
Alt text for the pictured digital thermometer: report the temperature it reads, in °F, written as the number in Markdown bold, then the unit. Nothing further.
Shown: **67.9** °F
